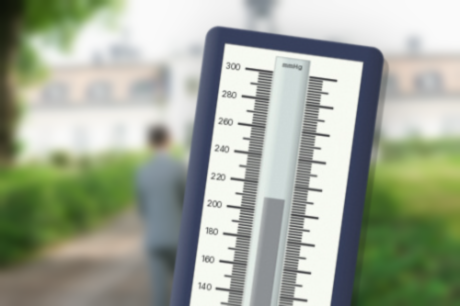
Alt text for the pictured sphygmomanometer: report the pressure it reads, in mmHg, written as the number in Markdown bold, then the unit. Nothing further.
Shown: **210** mmHg
